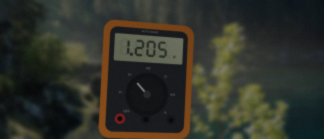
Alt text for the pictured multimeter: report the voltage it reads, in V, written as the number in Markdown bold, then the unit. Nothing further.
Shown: **1.205** V
